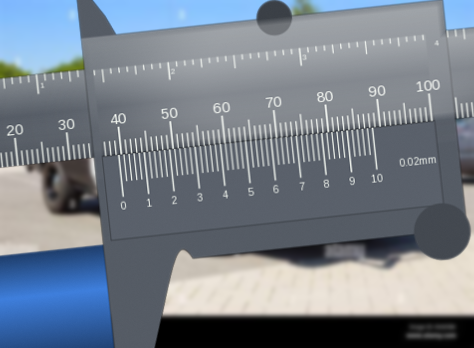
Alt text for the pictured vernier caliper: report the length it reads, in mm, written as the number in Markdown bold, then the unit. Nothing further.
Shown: **39.5** mm
